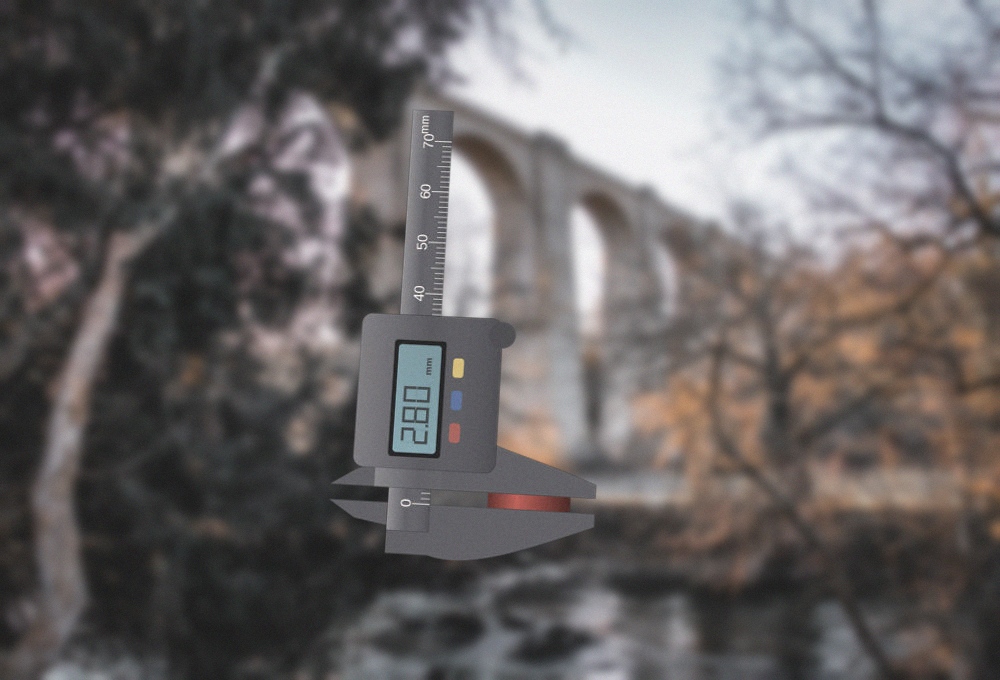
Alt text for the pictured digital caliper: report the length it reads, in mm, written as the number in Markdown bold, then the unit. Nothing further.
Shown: **2.80** mm
